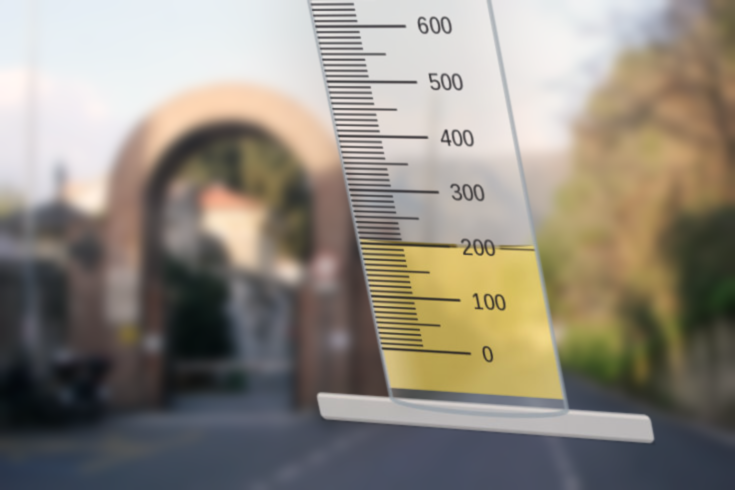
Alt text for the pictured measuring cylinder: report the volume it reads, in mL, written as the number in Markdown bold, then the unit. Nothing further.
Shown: **200** mL
